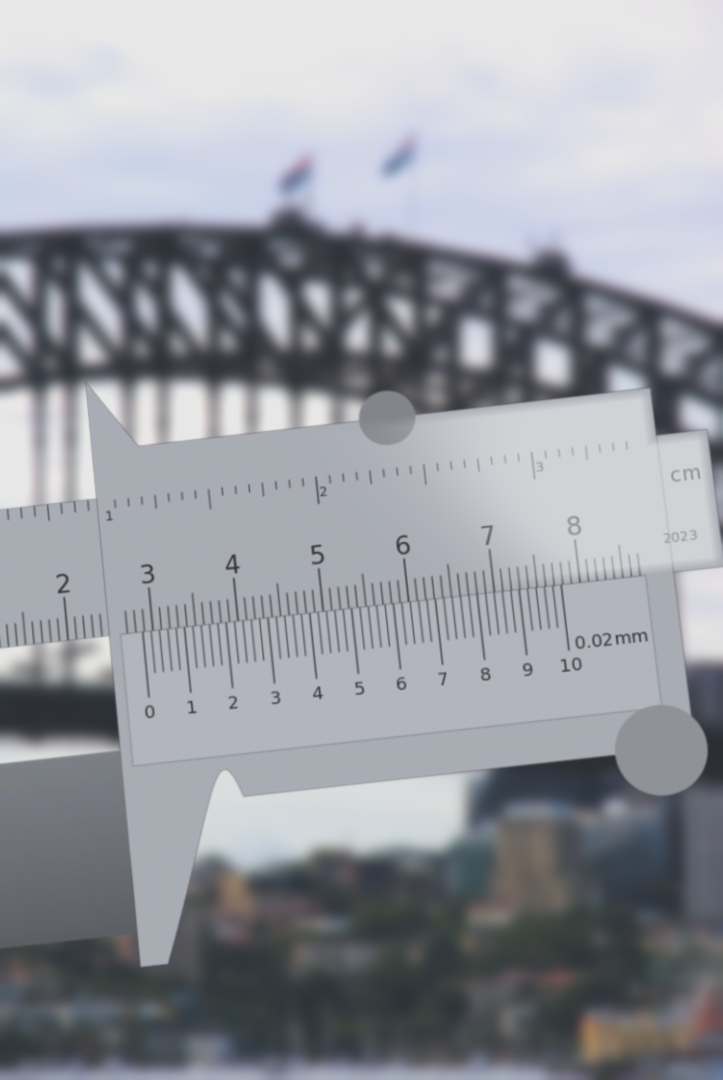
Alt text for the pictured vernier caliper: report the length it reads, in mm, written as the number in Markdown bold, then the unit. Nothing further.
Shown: **28.8** mm
